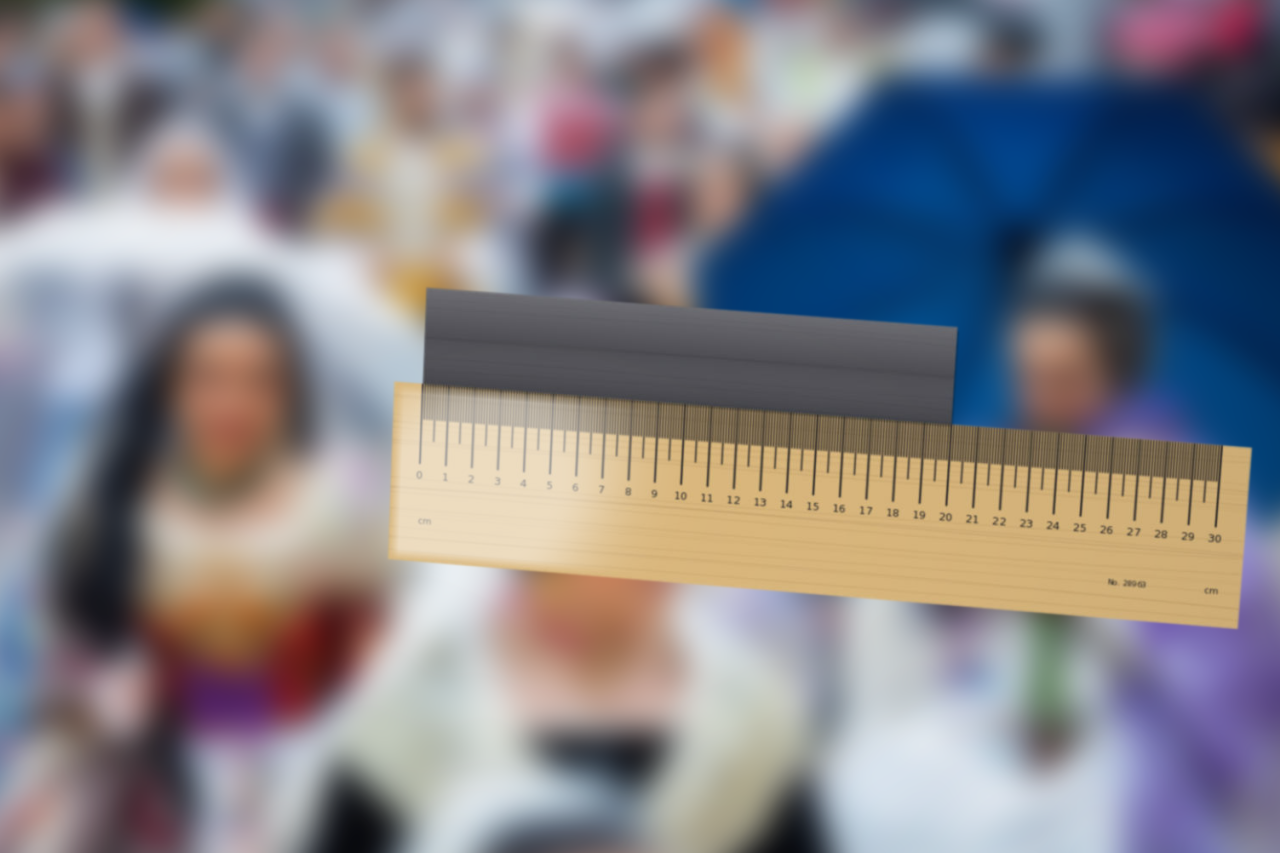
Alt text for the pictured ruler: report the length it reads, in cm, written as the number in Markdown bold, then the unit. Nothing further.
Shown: **20** cm
